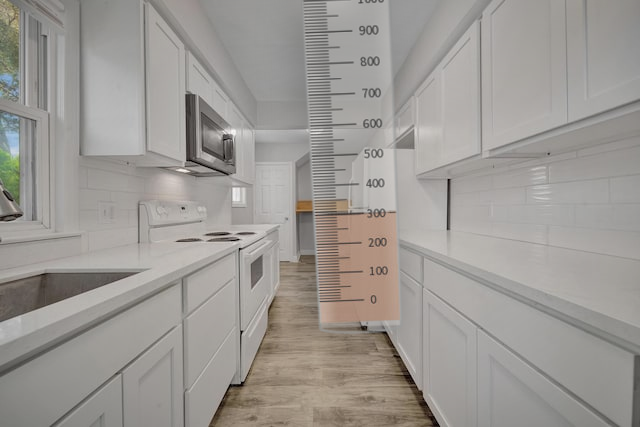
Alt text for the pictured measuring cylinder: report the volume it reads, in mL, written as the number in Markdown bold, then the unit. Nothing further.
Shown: **300** mL
